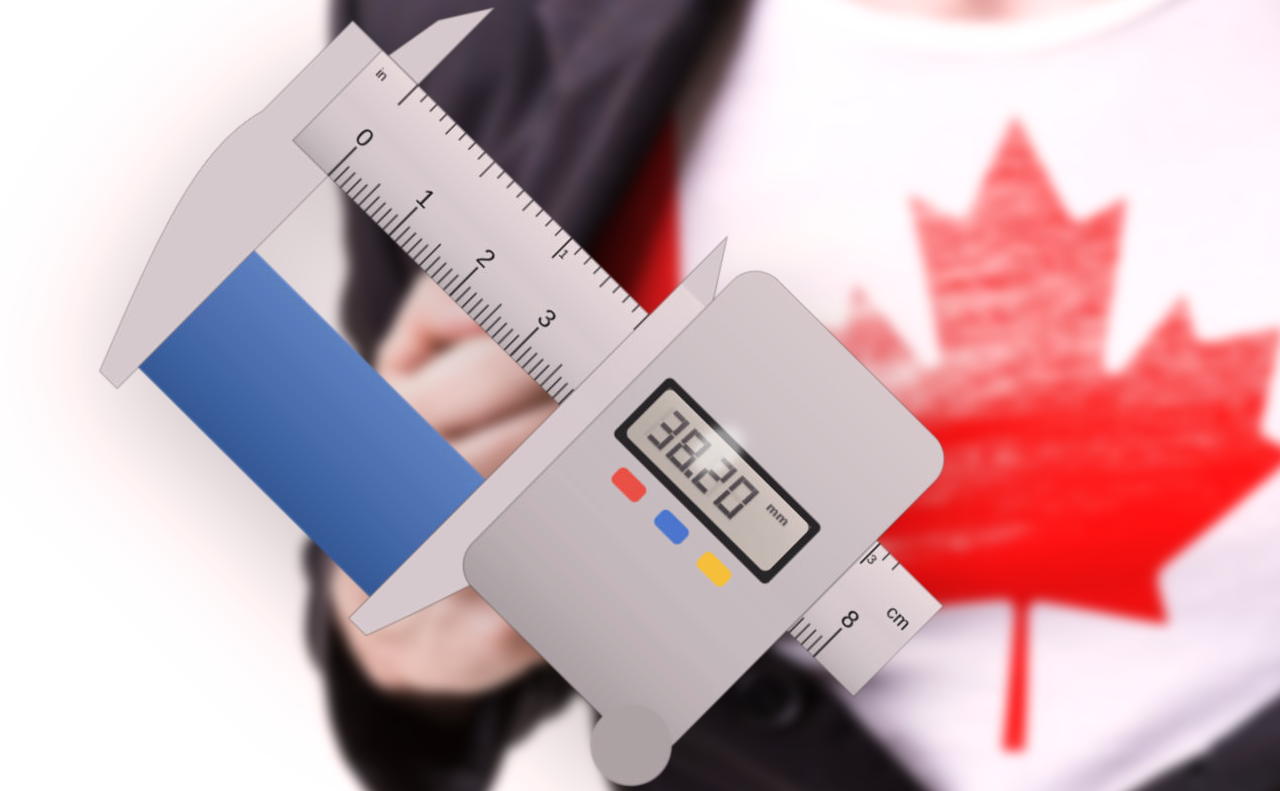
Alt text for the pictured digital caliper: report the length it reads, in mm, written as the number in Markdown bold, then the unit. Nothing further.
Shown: **38.20** mm
